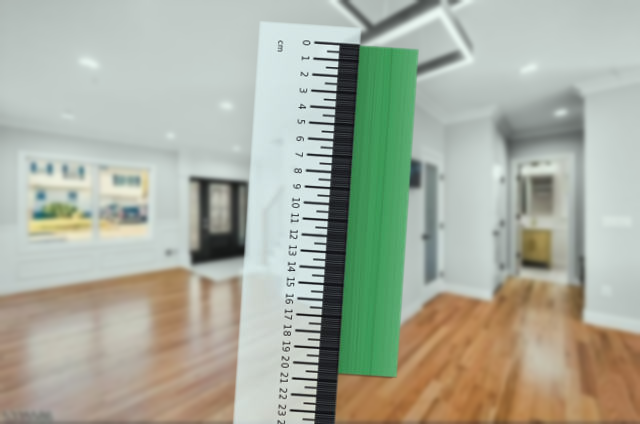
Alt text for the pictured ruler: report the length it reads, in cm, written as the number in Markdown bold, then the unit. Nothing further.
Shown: **20.5** cm
